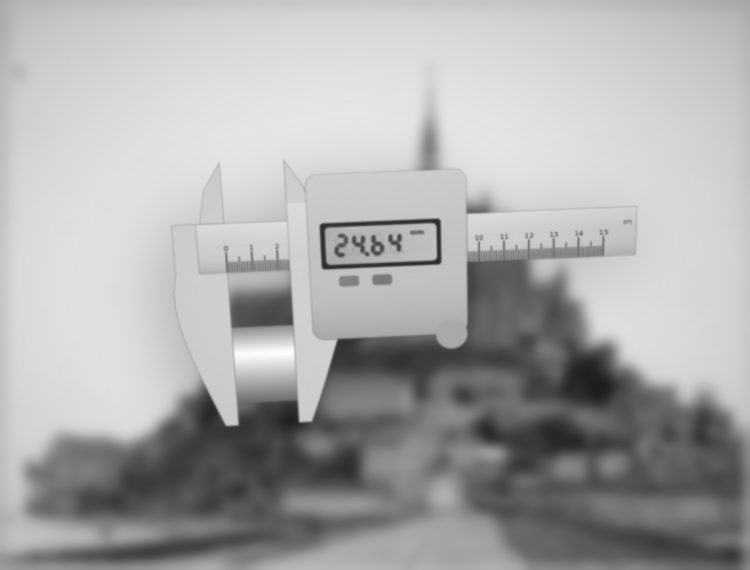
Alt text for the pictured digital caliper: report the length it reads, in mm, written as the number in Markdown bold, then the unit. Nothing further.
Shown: **24.64** mm
